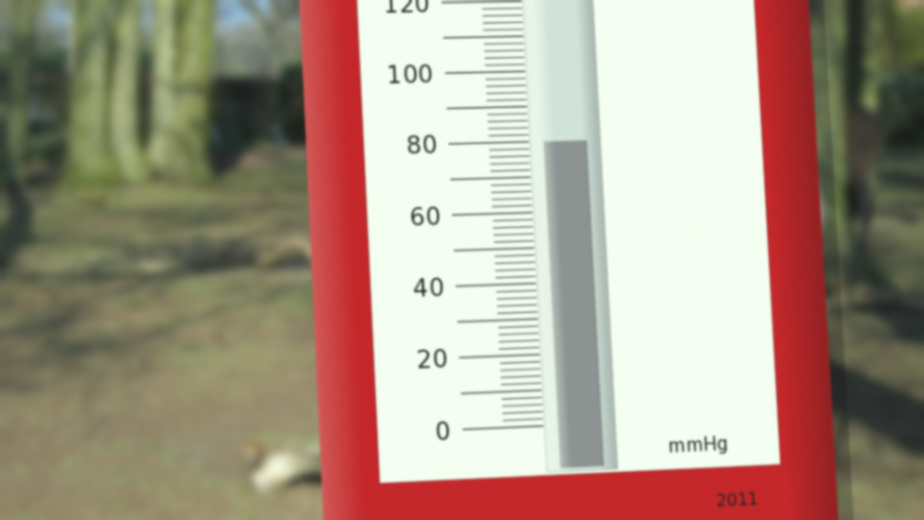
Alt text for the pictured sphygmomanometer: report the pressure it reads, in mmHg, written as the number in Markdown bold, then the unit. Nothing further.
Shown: **80** mmHg
